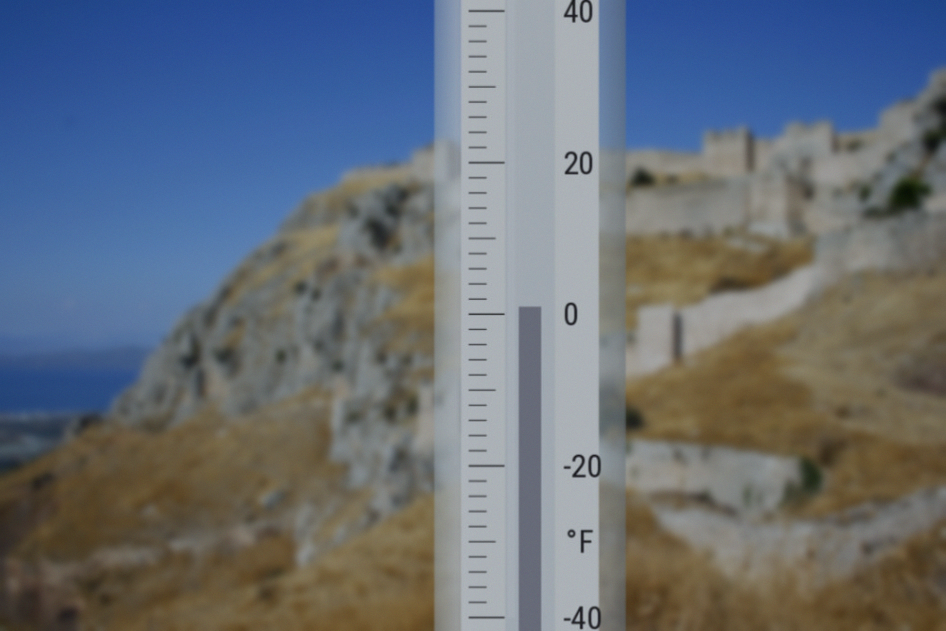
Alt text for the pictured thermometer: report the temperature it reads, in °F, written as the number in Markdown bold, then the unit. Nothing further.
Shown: **1** °F
